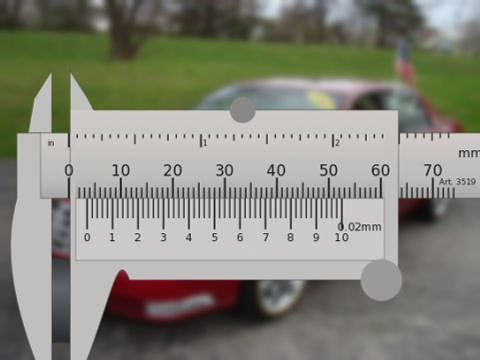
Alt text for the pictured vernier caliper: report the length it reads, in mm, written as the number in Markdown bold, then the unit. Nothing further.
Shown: **3.5** mm
